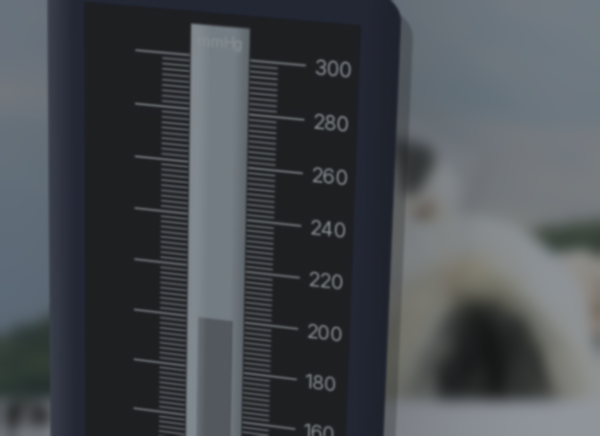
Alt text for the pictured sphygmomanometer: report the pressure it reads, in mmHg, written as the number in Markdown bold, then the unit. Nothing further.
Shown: **200** mmHg
